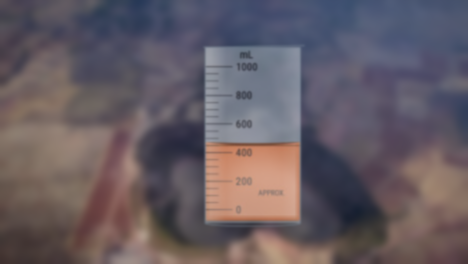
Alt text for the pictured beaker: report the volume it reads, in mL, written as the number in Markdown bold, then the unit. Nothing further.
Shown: **450** mL
